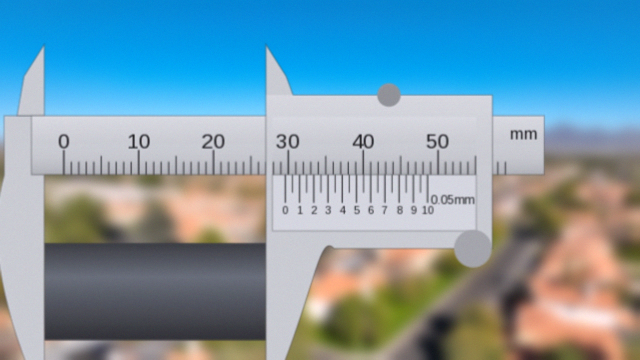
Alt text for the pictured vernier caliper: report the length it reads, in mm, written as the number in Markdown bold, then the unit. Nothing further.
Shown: **29.6** mm
